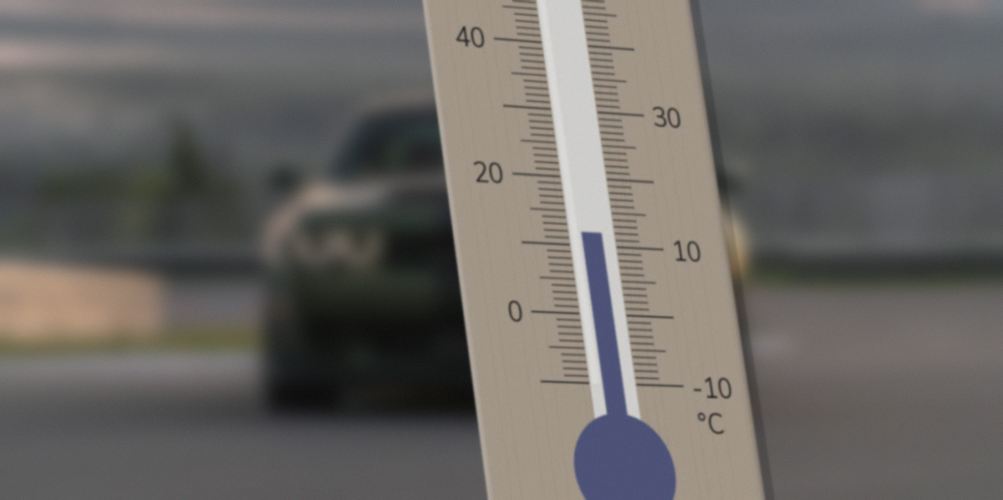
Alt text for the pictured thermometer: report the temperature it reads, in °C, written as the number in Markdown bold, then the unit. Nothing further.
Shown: **12** °C
